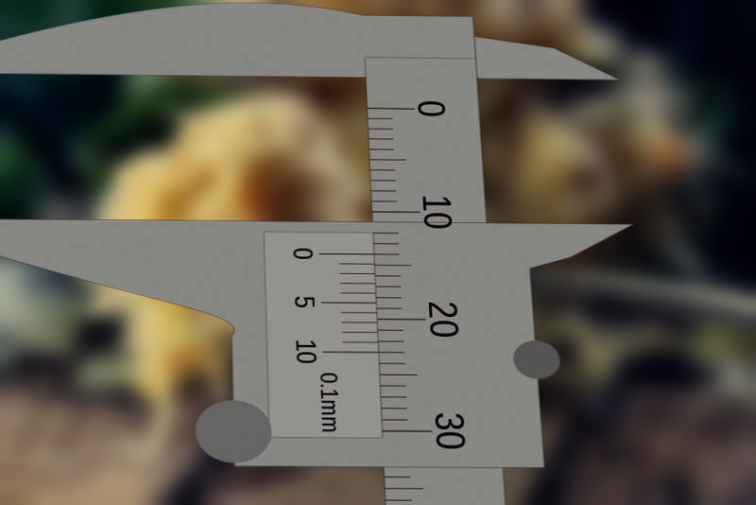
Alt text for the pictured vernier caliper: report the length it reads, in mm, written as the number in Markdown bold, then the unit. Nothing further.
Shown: **14.0** mm
